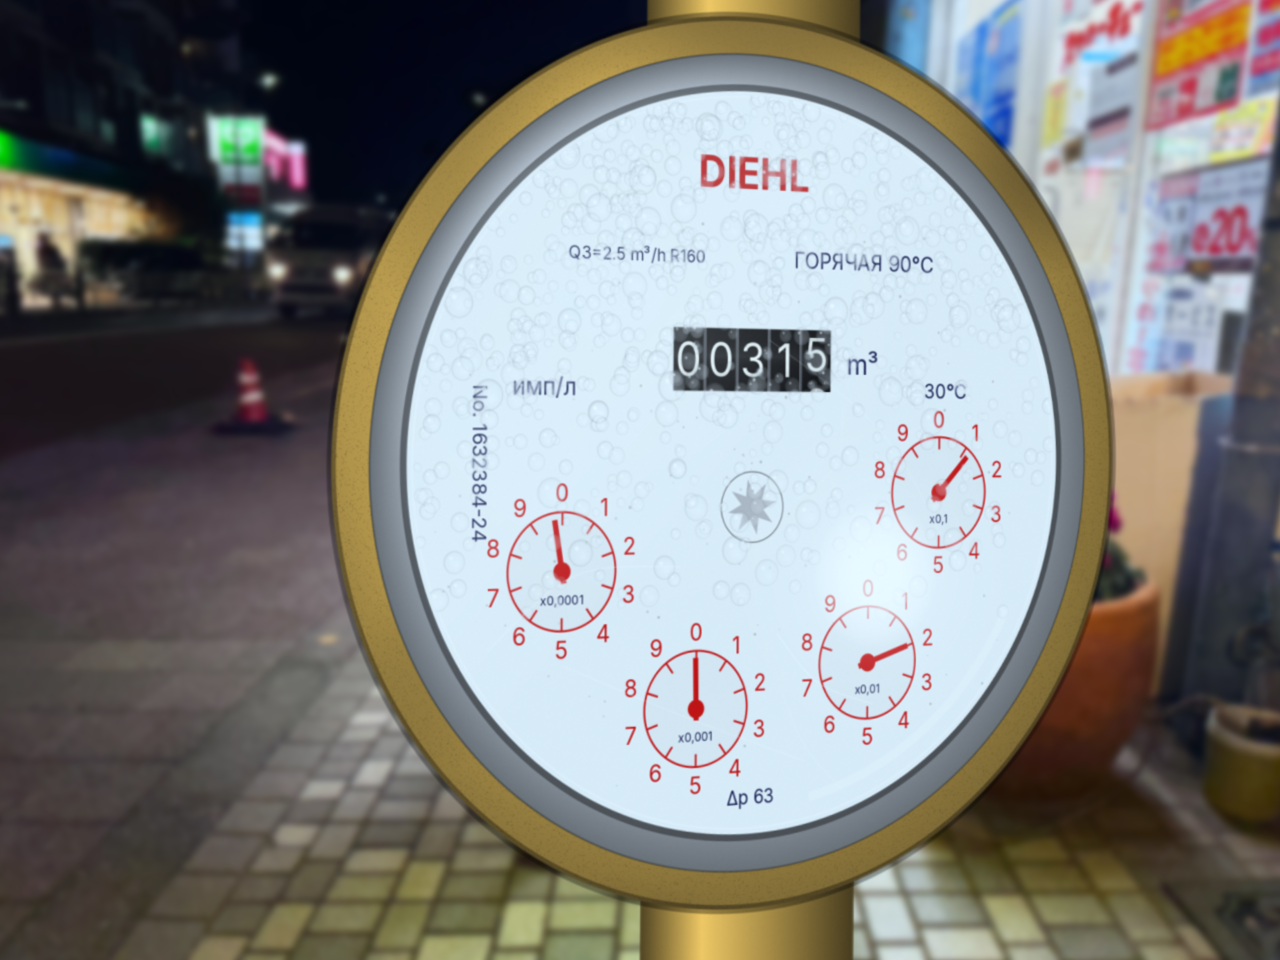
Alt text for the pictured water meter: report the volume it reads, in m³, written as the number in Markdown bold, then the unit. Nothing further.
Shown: **315.1199** m³
